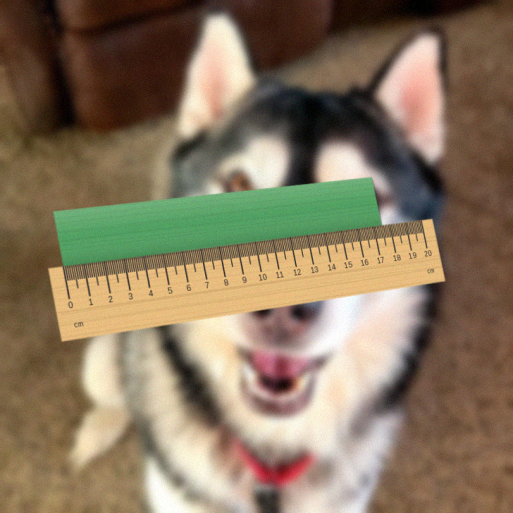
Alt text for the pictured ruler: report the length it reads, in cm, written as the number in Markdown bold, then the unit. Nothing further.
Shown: **17.5** cm
